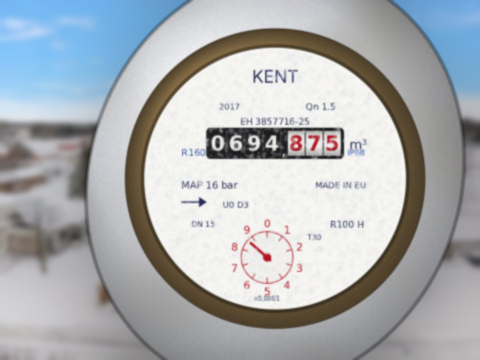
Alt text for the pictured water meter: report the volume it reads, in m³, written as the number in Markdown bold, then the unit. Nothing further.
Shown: **694.8758** m³
